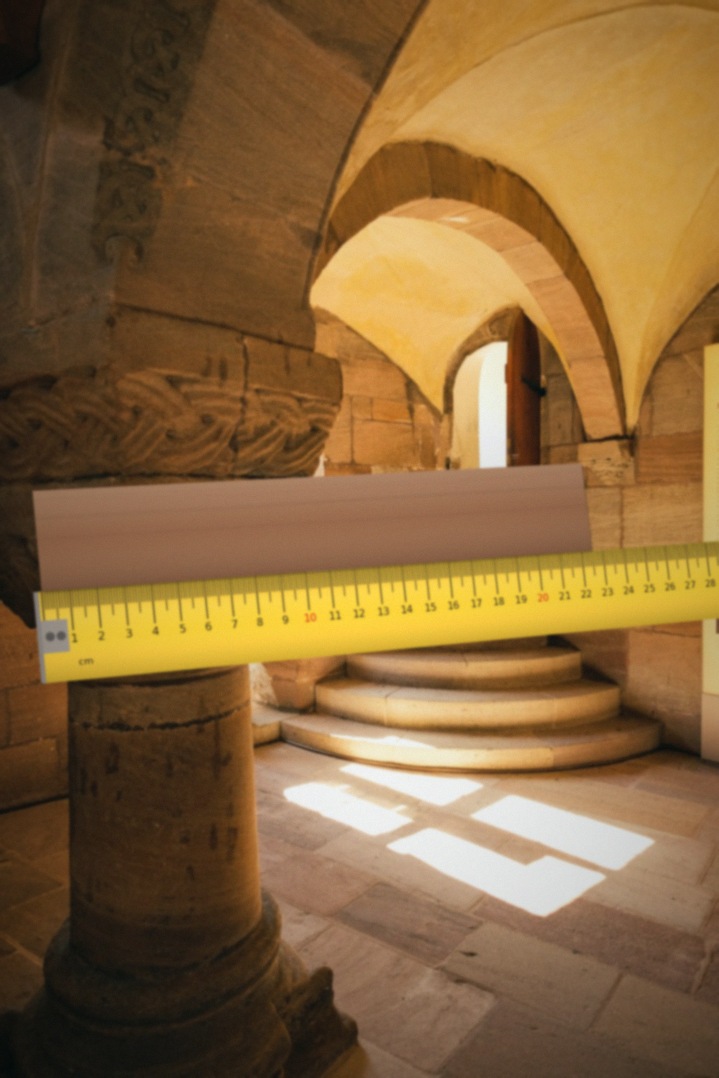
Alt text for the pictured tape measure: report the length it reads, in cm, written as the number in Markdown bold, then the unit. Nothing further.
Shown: **22.5** cm
